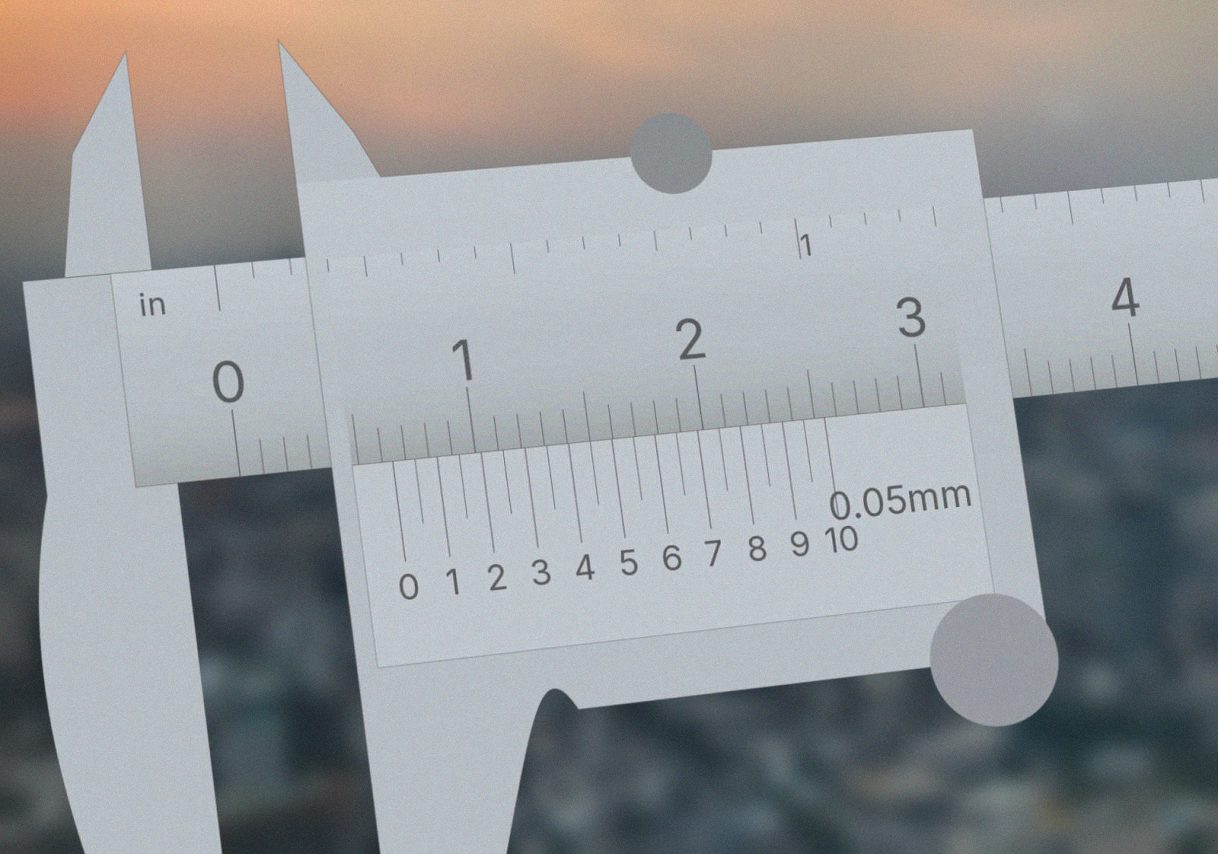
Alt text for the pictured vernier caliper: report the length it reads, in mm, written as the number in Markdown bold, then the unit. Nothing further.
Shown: **6.45** mm
